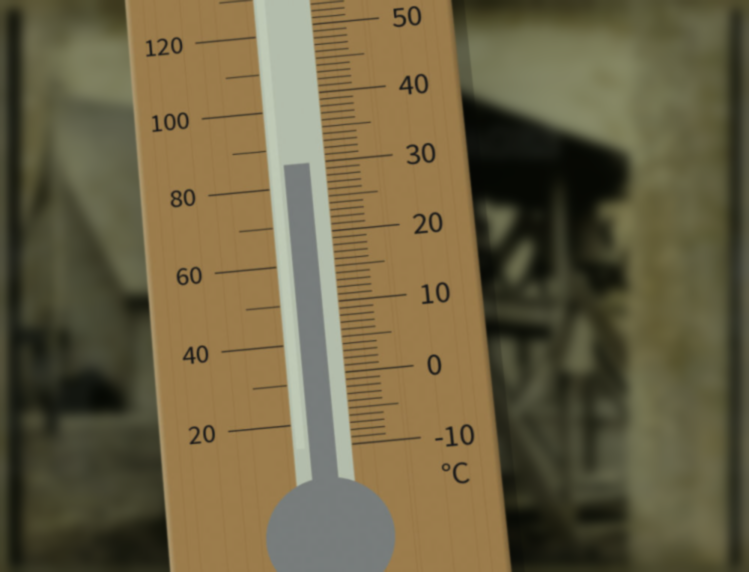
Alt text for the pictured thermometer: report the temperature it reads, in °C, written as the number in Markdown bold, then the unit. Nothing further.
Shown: **30** °C
